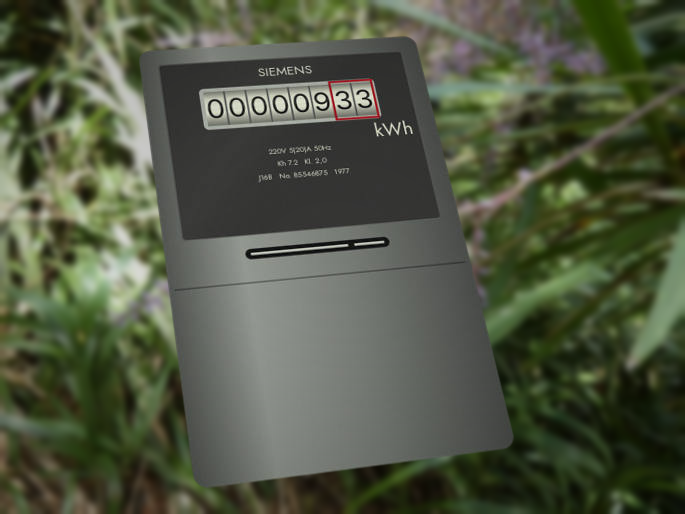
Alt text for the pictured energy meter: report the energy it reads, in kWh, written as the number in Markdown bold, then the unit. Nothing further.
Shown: **9.33** kWh
